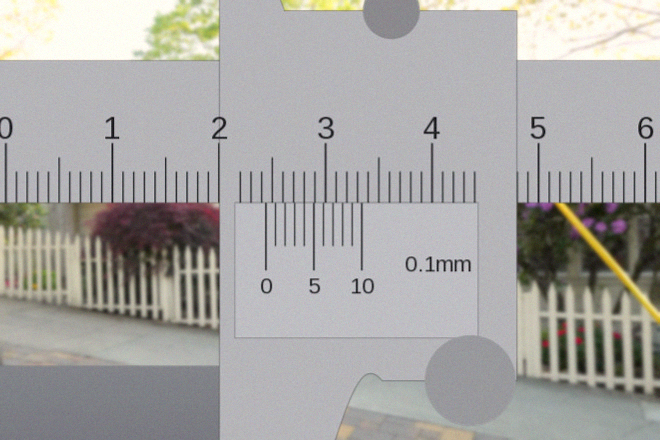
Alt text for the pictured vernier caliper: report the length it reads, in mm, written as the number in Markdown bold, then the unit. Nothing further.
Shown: **24.4** mm
